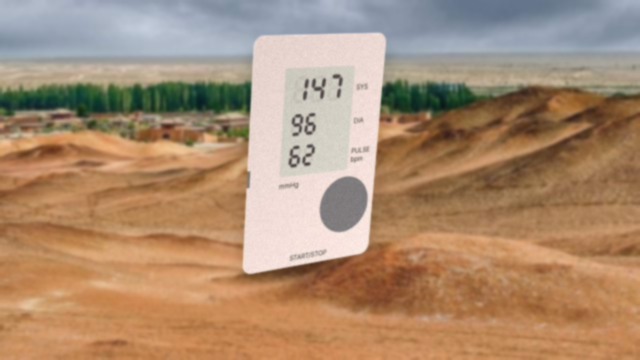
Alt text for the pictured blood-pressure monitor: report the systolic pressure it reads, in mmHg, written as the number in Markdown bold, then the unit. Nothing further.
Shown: **147** mmHg
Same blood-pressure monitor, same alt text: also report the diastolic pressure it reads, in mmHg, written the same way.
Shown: **96** mmHg
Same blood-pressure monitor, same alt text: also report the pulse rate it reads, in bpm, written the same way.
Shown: **62** bpm
